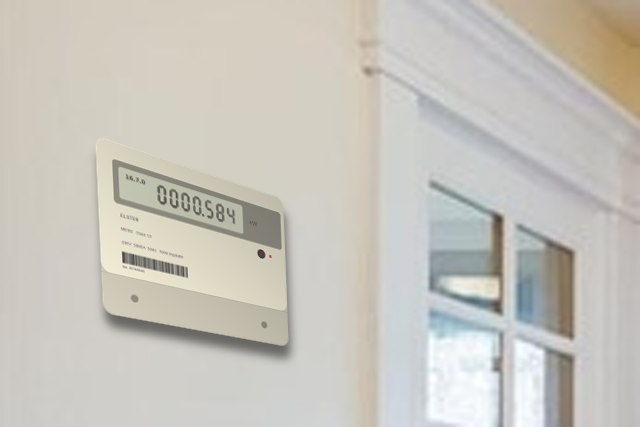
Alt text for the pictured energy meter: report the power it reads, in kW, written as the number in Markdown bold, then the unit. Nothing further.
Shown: **0.584** kW
